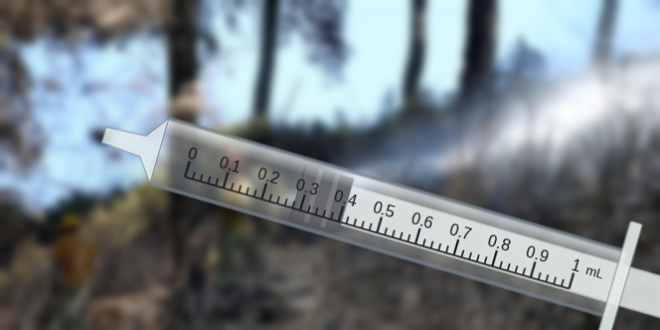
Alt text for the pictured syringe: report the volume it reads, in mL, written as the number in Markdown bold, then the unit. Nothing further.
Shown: **0.28** mL
